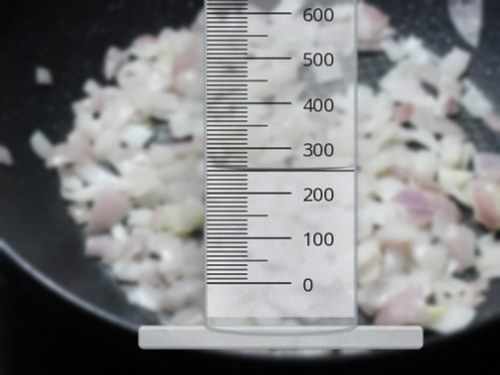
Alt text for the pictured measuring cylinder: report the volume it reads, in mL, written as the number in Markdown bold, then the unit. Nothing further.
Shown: **250** mL
